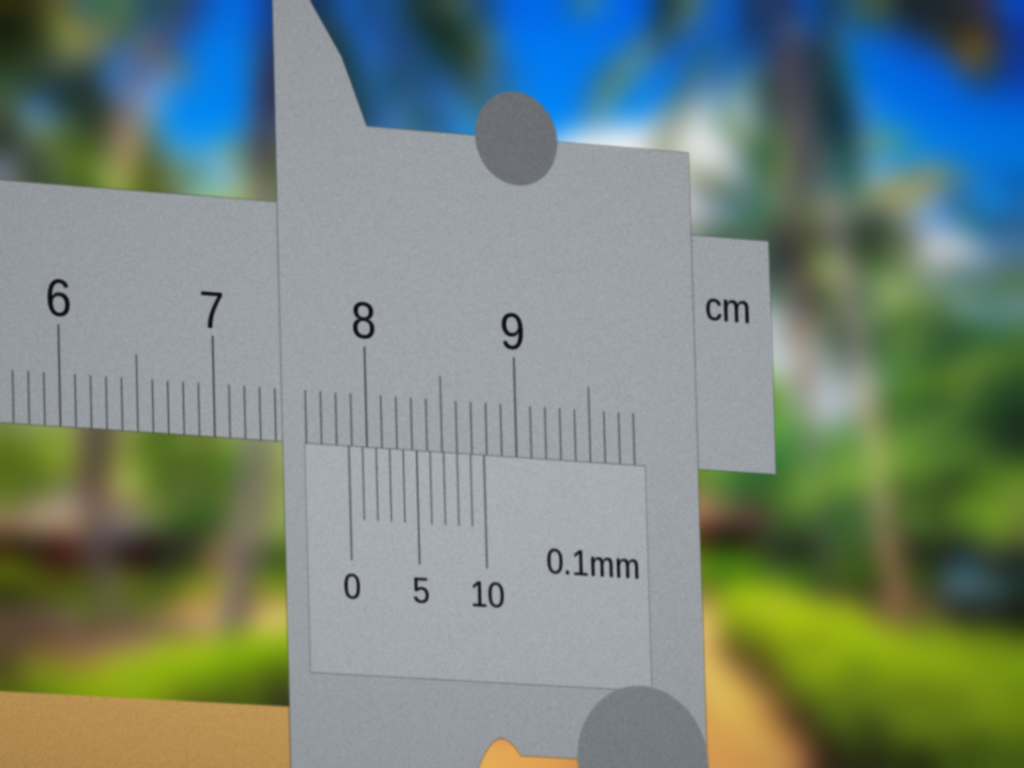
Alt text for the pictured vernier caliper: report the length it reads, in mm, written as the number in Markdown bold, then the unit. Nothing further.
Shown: **78.8** mm
